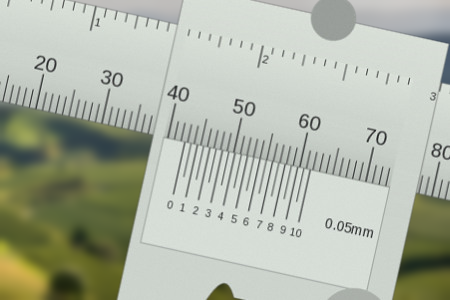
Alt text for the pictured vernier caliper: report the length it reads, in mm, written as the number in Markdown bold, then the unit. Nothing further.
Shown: **42.6** mm
